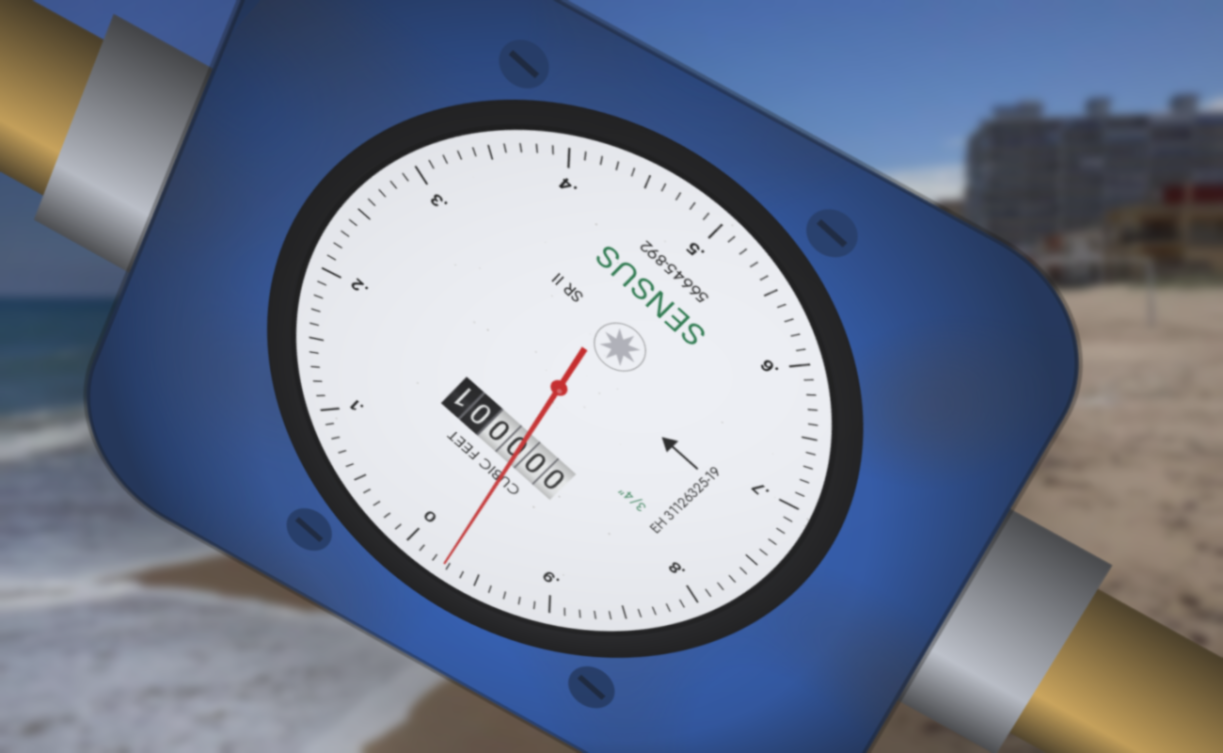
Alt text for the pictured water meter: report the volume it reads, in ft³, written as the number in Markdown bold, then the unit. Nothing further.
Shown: **0.97** ft³
